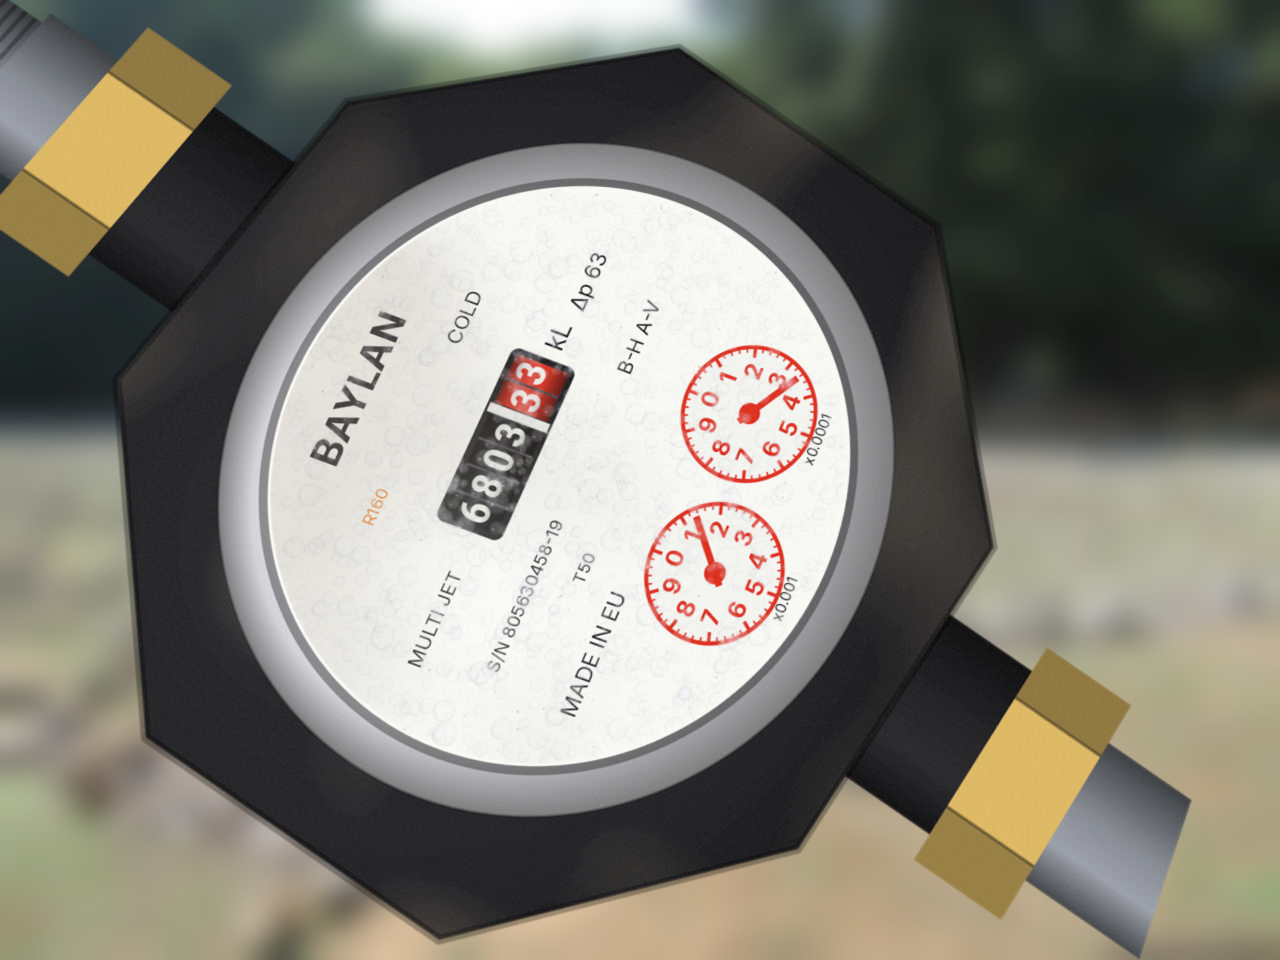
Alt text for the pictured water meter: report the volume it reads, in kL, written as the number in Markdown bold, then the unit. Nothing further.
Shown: **6803.3313** kL
